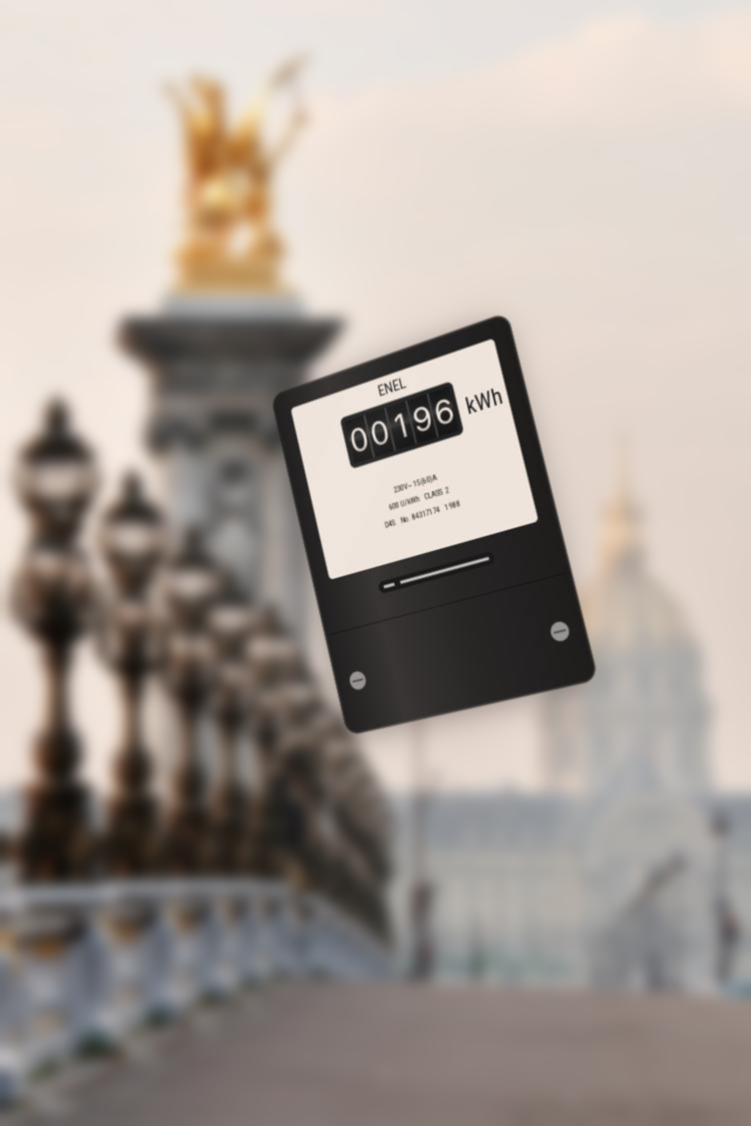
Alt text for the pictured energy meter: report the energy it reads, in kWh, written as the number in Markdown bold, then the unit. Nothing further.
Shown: **196** kWh
